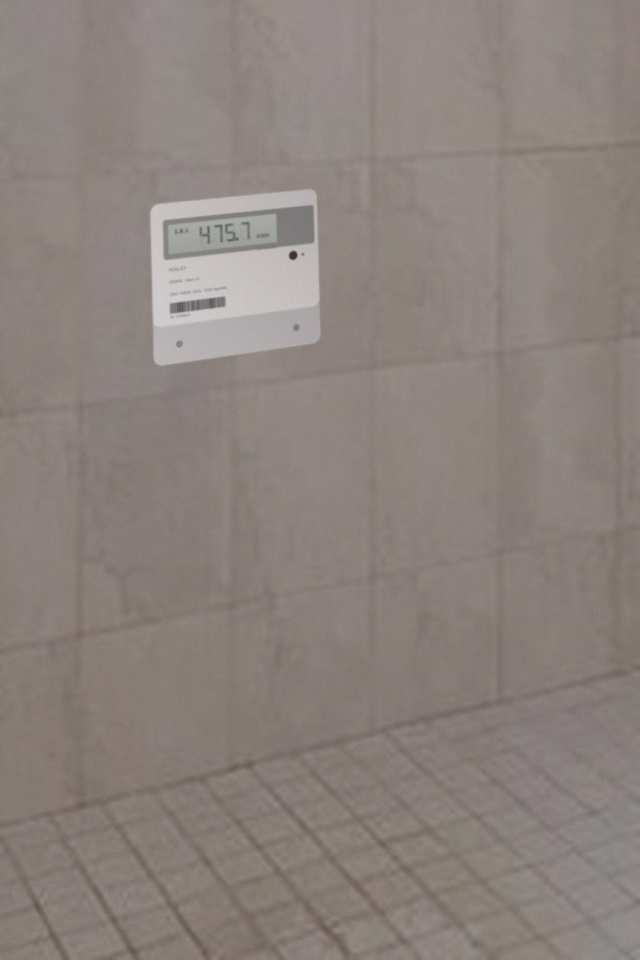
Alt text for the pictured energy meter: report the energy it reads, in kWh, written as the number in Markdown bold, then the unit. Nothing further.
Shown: **475.7** kWh
